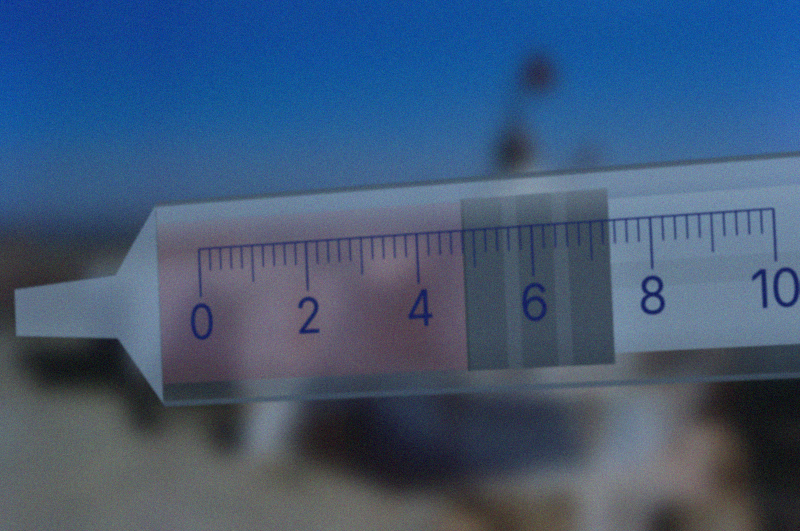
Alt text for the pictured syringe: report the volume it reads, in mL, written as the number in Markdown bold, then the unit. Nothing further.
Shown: **4.8** mL
